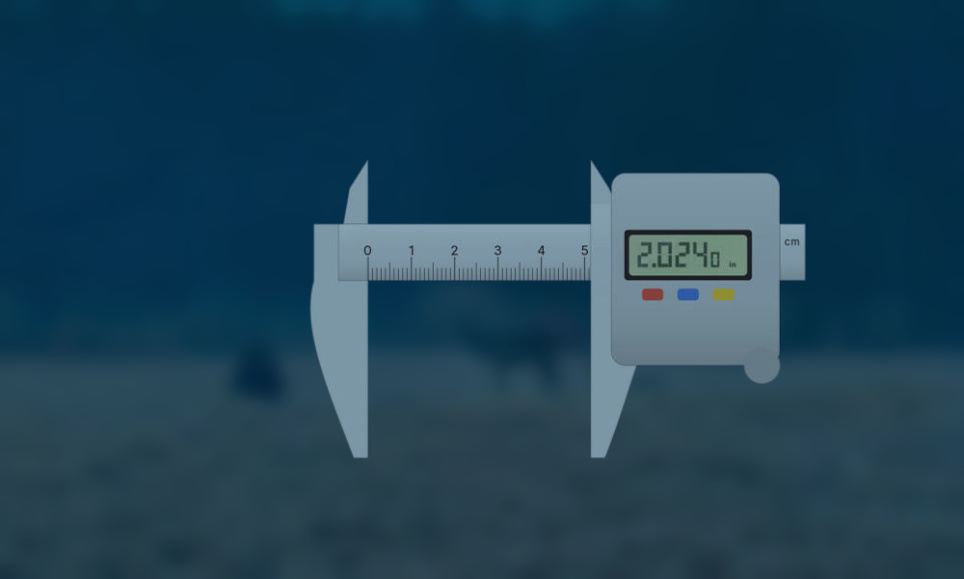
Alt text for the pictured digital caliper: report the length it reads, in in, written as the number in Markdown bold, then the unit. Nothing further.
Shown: **2.0240** in
